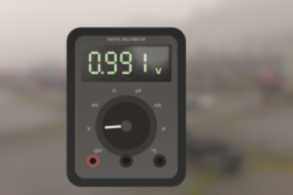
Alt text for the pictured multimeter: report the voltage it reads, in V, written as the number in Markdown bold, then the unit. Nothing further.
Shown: **0.991** V
